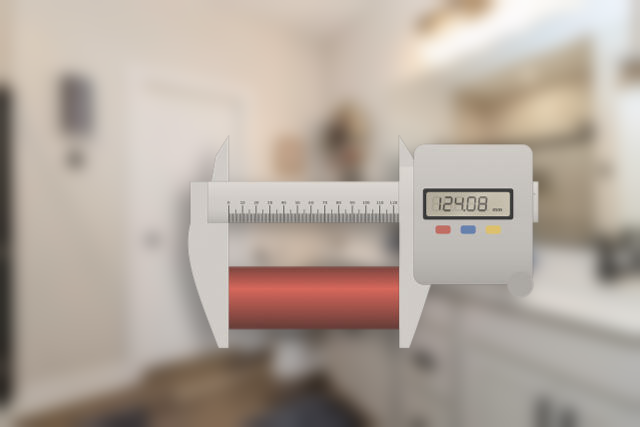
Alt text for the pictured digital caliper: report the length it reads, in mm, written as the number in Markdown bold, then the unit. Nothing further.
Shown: **124.08** mm
